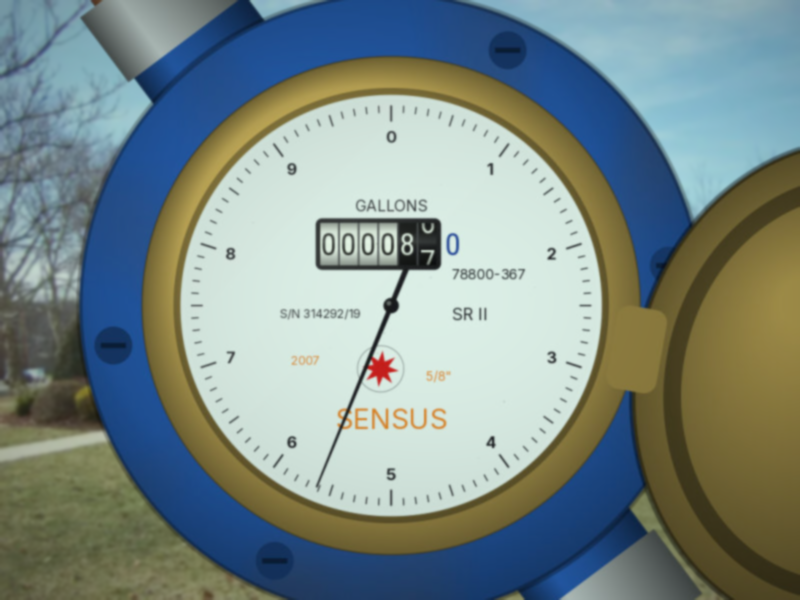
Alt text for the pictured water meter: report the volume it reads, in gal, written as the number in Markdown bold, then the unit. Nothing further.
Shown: **865.6** gal
